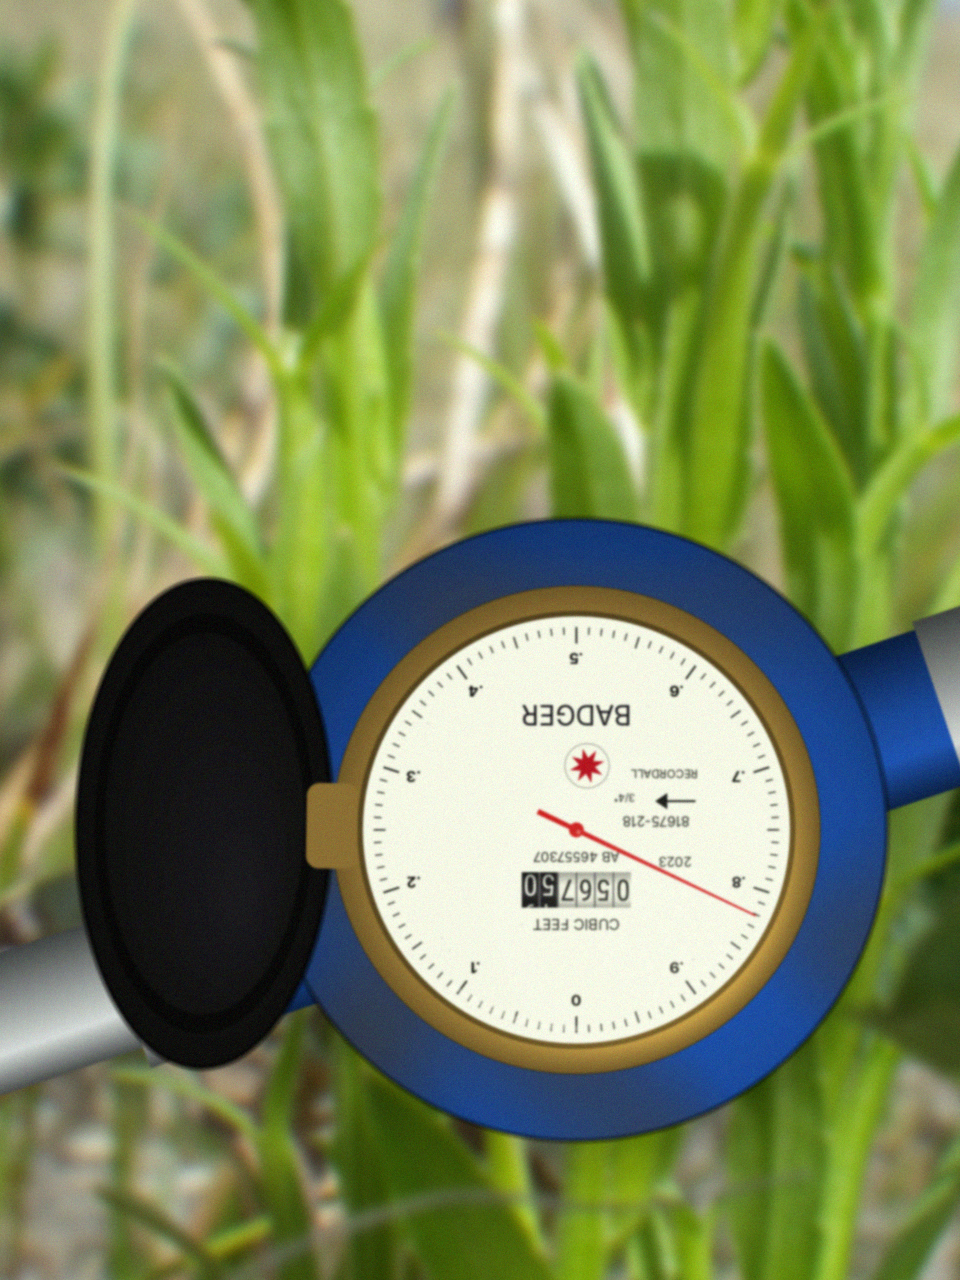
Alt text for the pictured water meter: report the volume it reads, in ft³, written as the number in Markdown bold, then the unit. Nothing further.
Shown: **56749.82** ft³
